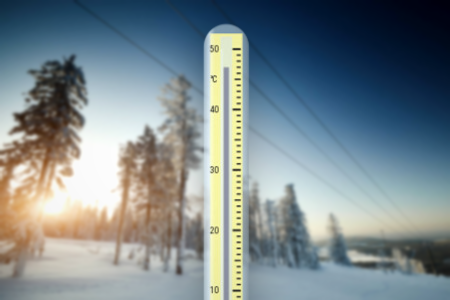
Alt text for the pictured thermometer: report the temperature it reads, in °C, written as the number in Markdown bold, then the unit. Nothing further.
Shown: **47** °C
